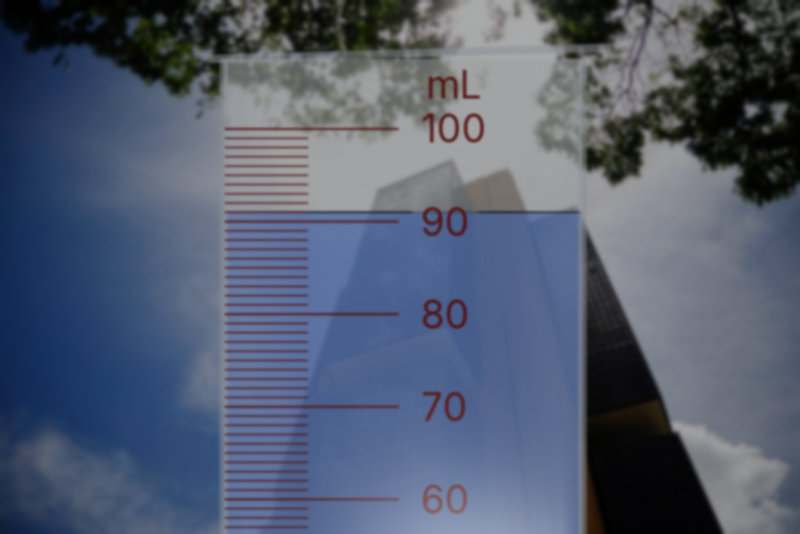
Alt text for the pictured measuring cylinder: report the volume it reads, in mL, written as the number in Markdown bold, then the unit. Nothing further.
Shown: **91** mL
